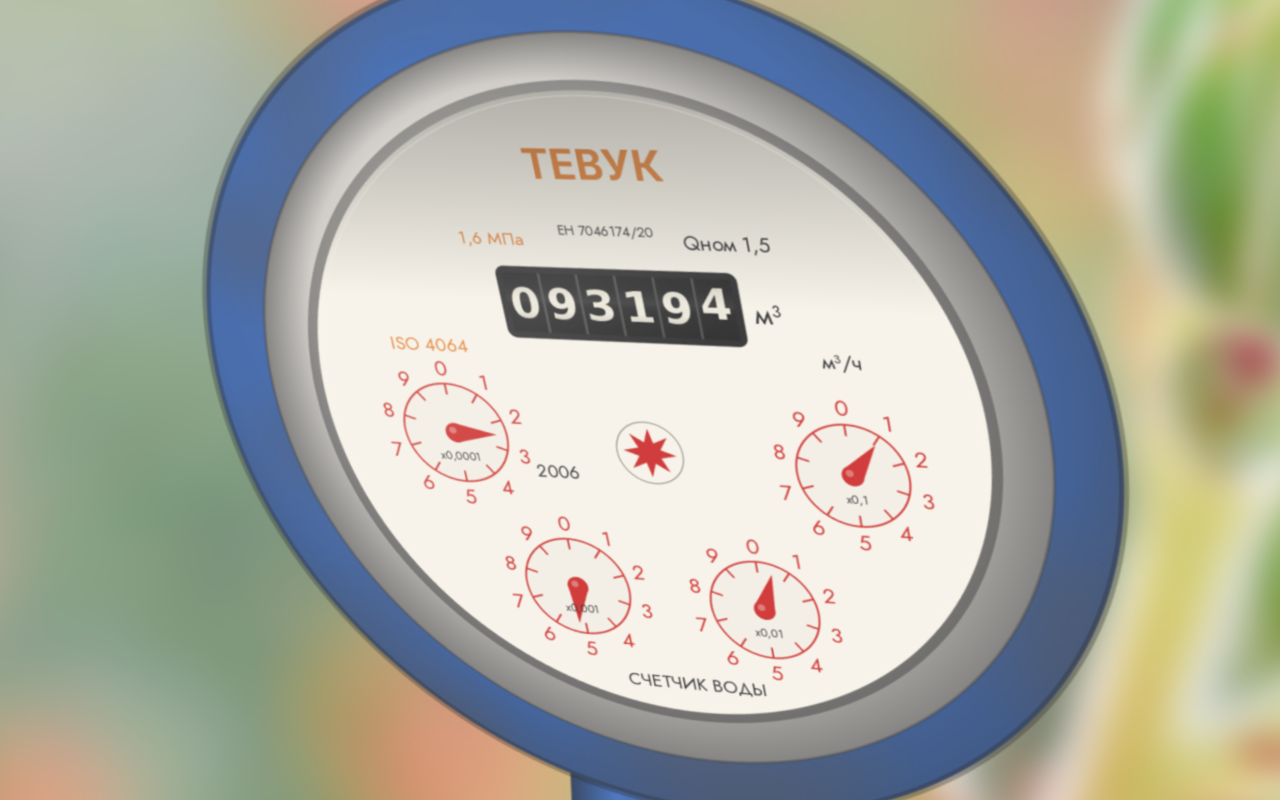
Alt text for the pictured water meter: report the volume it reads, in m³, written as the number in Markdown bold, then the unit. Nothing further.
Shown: **93194.1052** m³
